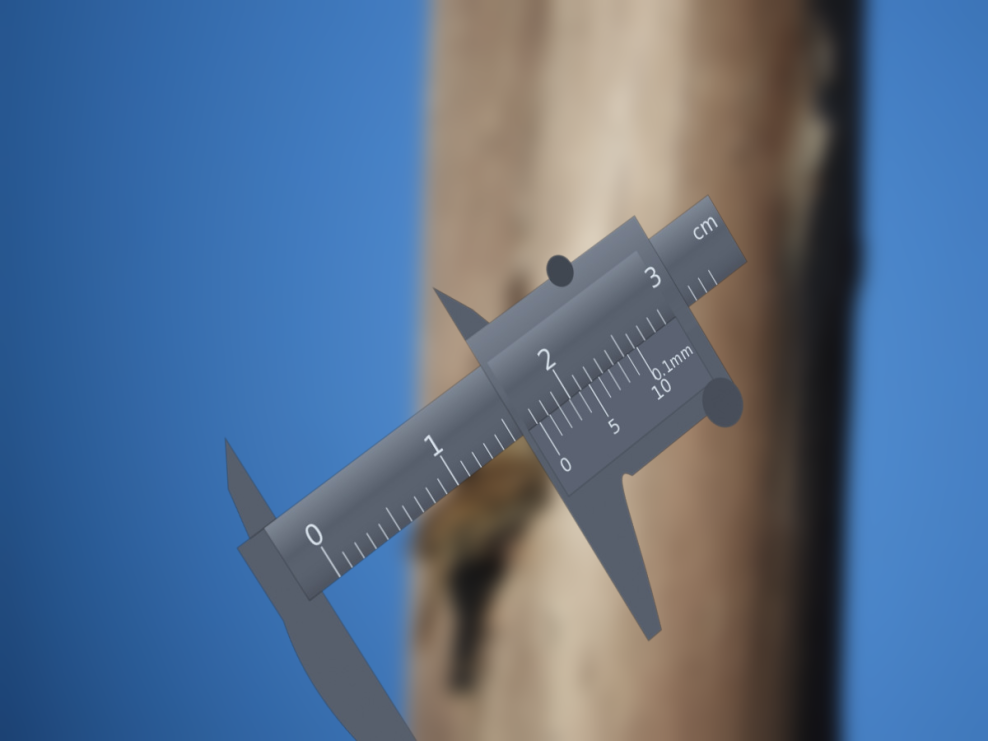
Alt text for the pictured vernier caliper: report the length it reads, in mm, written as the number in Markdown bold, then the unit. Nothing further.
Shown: **17.2** mm
